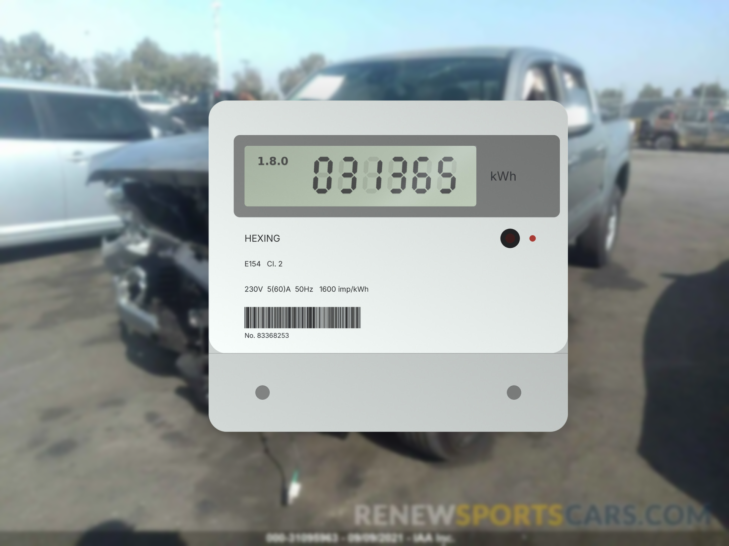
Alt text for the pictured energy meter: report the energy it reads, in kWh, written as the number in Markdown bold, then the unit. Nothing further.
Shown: **31365** kWh
